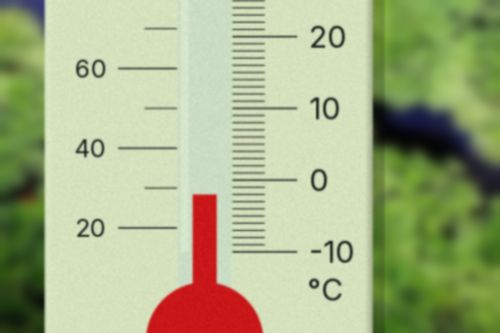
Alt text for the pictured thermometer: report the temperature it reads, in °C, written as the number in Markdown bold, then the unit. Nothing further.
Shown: **-2** °C
